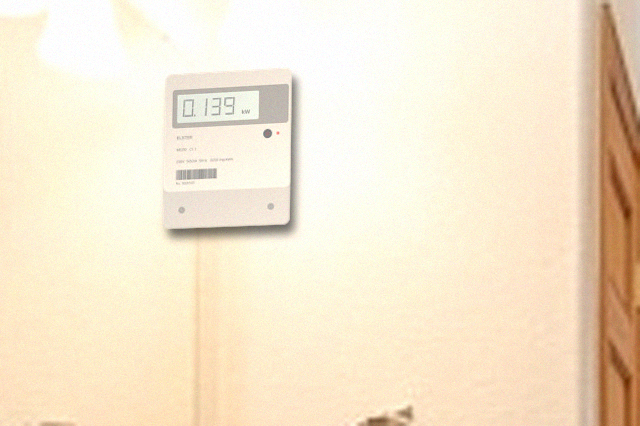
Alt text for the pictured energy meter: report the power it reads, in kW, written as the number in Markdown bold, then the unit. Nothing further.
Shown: **0.139** kW
